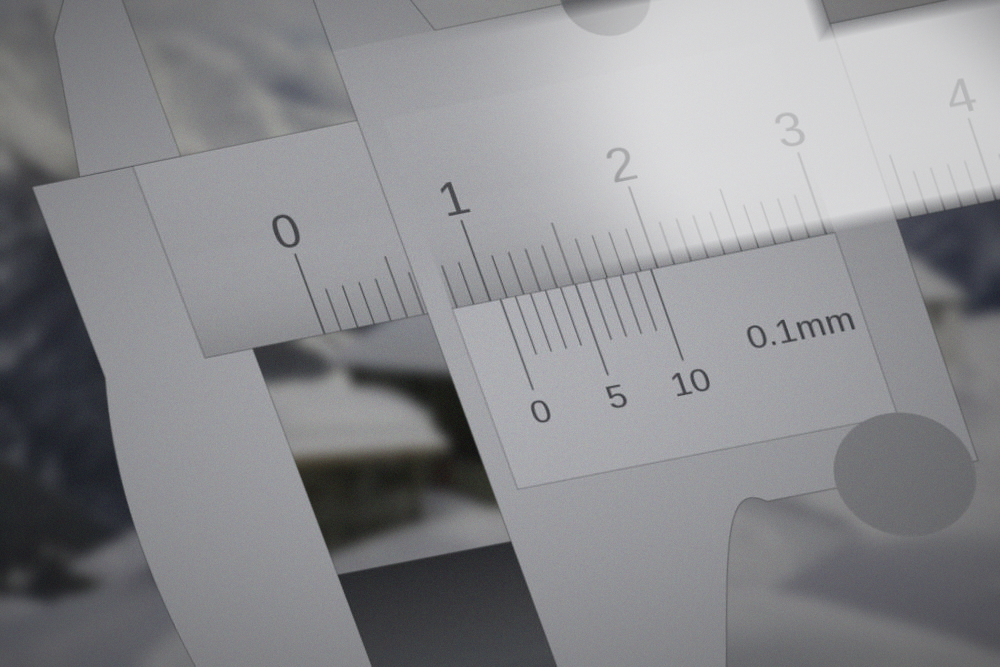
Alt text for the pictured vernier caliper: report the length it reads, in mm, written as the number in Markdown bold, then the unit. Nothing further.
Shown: **10.6** mm
